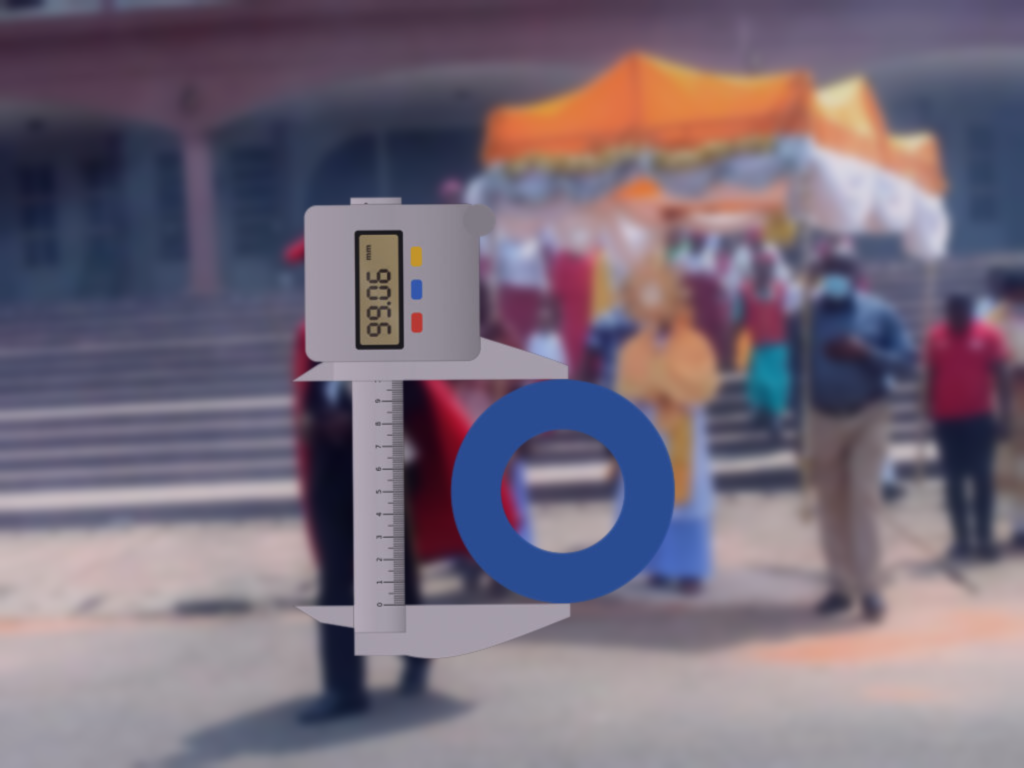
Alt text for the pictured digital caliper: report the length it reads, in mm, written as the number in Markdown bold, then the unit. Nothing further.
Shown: **99.06** mm
